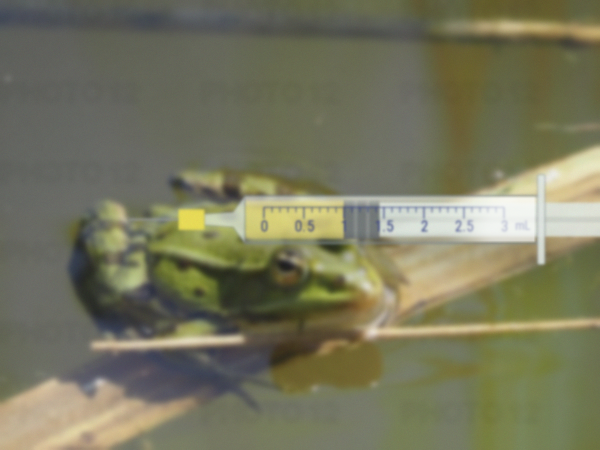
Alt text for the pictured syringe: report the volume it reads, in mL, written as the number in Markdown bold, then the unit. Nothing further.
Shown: **1** mL
